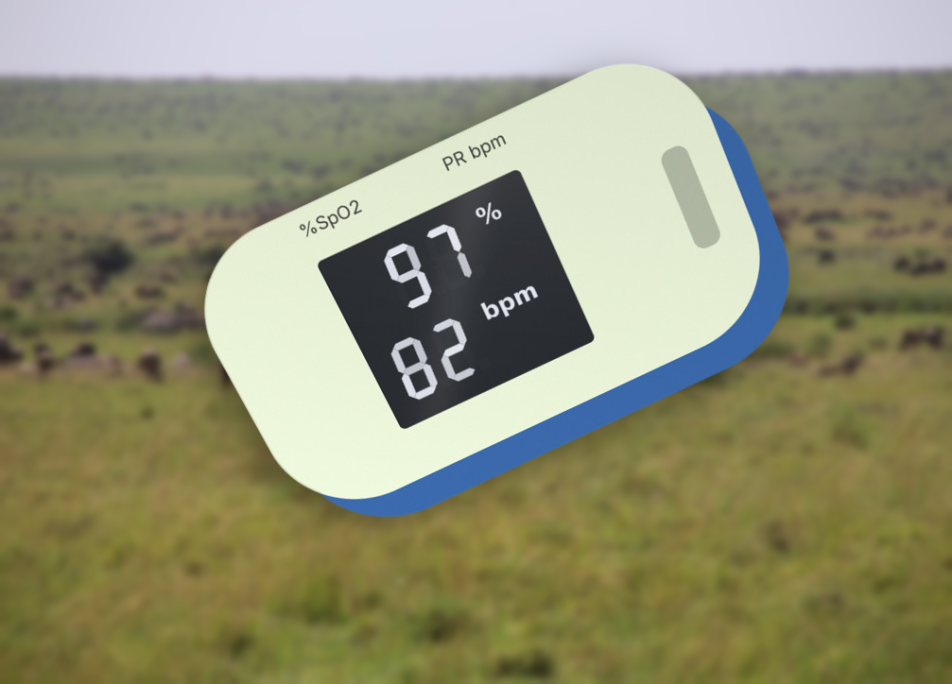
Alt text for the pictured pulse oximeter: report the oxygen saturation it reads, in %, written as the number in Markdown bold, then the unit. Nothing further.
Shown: **97** %
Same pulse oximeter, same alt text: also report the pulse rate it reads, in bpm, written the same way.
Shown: **82** bpm
